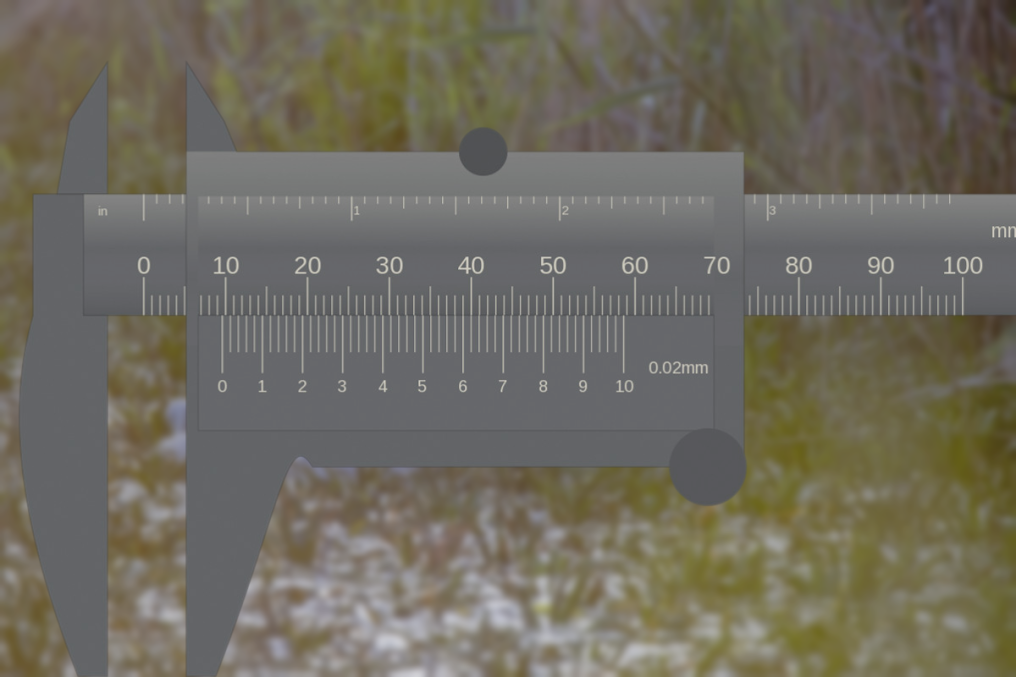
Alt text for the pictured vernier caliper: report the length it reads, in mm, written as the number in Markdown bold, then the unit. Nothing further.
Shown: **9.6** mm
